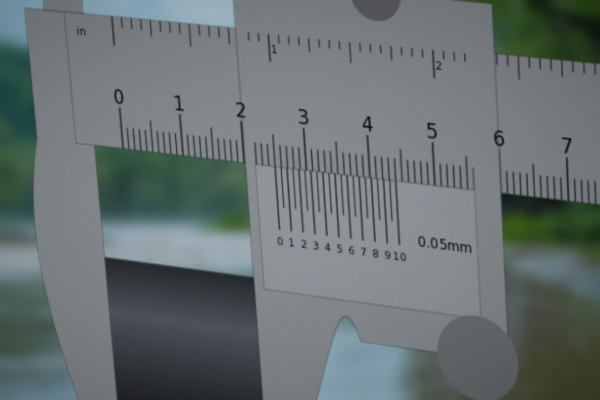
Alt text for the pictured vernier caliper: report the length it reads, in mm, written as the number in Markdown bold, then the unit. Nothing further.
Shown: **25.0** mm
